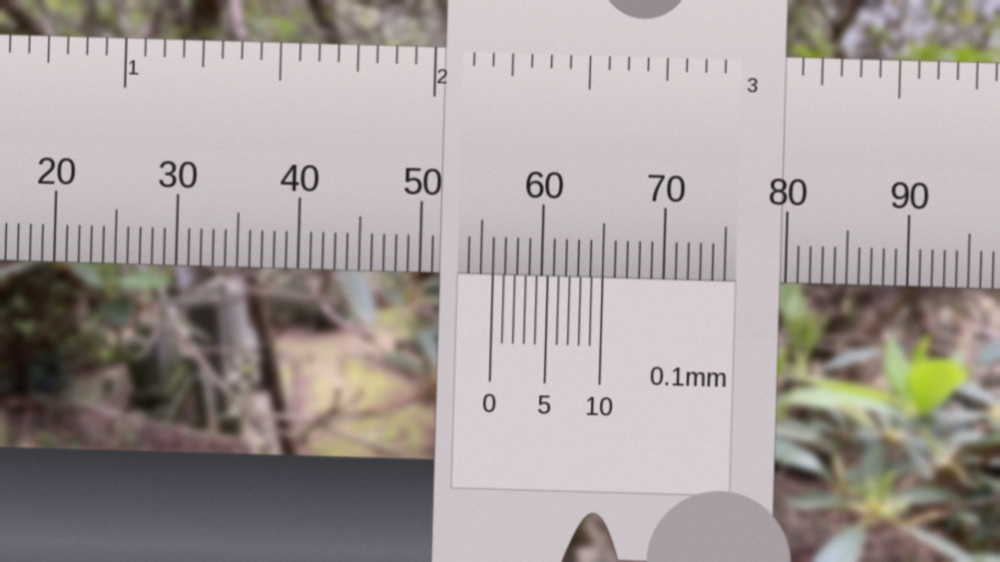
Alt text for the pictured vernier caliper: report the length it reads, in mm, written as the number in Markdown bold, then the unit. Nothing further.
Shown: **56.0** mm
